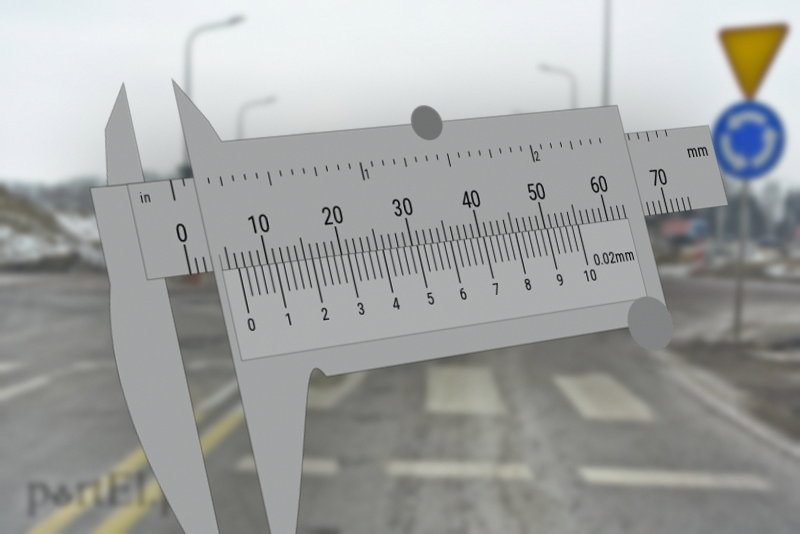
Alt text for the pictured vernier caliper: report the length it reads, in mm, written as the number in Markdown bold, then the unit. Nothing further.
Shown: **6.2** mm
